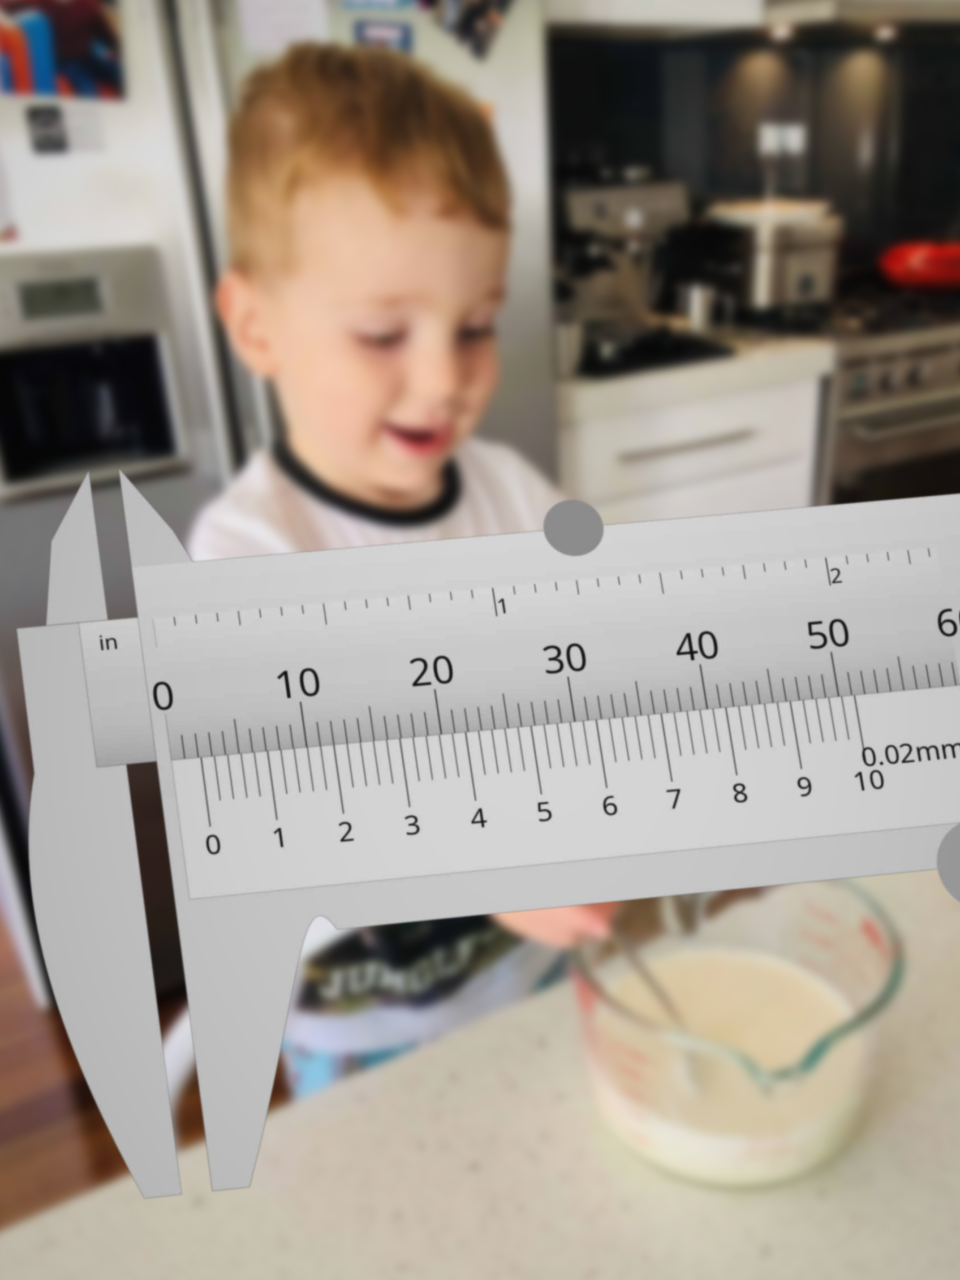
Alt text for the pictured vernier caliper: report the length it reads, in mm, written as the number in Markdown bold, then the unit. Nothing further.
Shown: **2.2** mm
